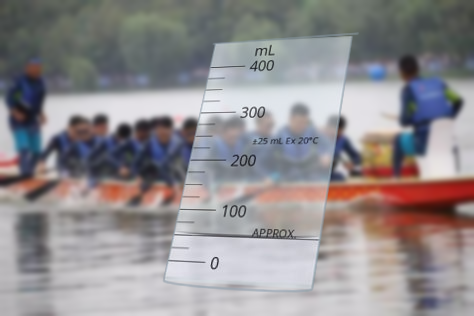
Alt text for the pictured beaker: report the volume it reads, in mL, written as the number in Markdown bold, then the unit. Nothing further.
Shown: **50** mL
